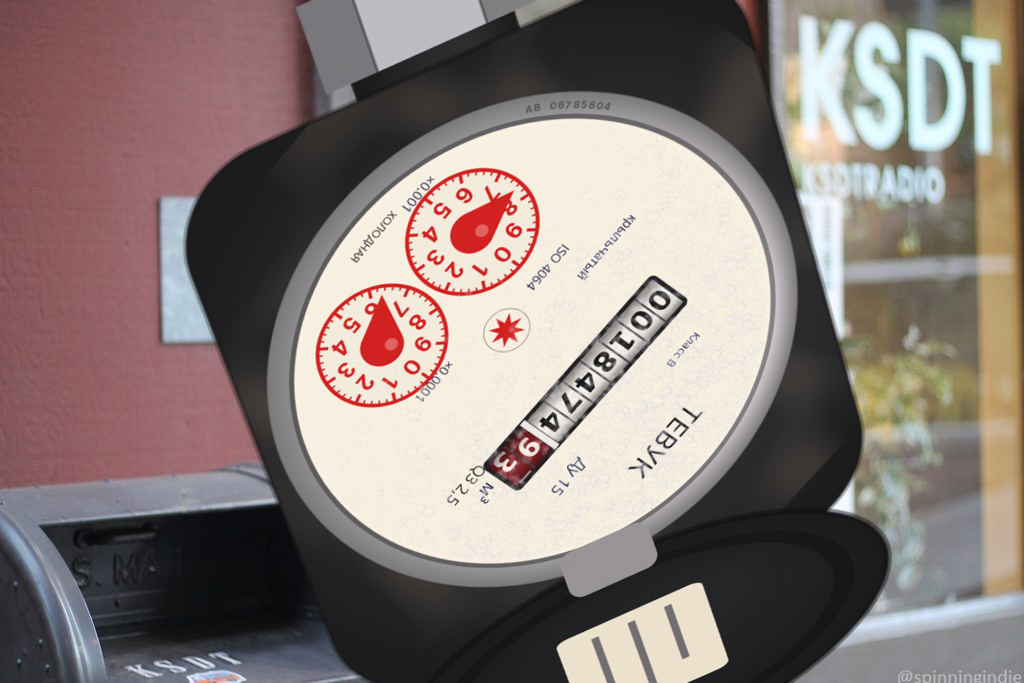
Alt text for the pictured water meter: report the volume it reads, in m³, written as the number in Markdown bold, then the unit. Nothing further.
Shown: **18474.9276** m³
